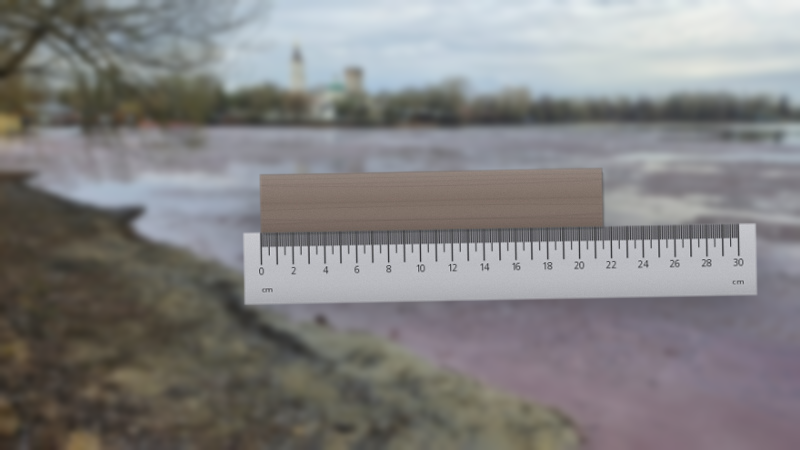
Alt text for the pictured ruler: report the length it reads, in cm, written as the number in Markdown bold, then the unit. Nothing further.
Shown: **21.5** cm
